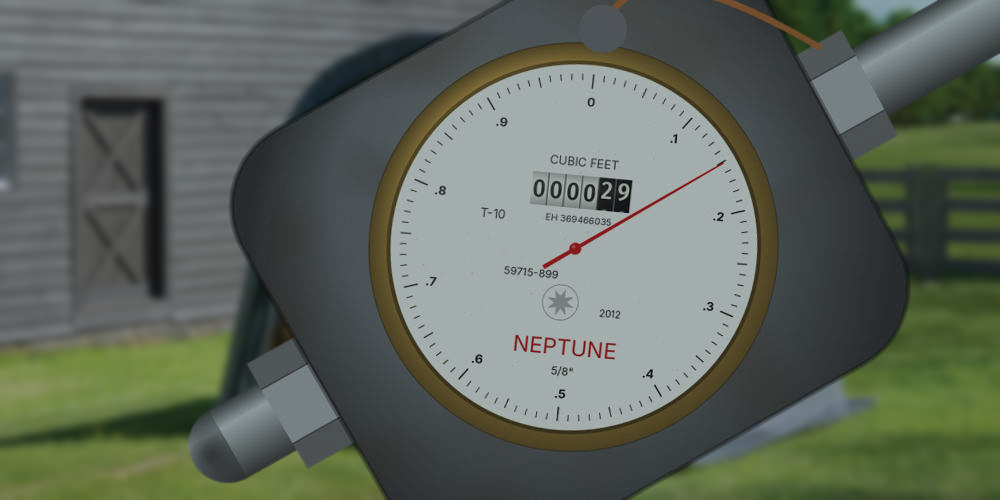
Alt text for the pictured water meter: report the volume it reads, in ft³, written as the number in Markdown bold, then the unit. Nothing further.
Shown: **29.15** ft³
